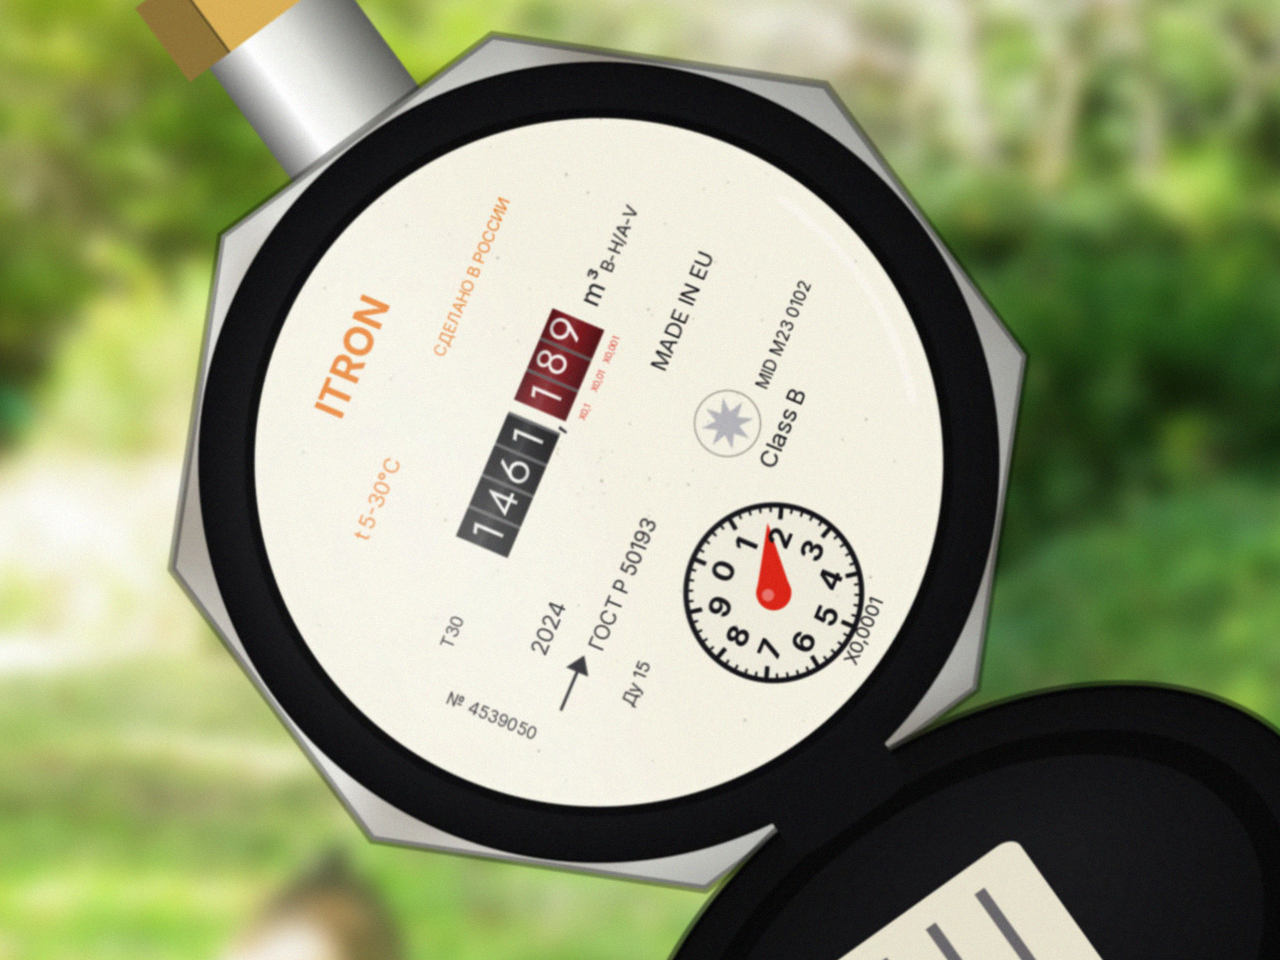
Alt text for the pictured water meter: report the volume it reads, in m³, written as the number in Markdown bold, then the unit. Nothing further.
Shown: **1461.1891** m³
